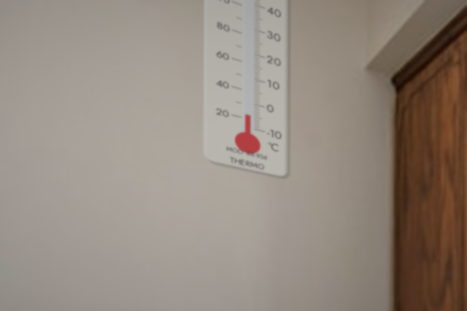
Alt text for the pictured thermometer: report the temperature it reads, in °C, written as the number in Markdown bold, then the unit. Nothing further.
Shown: **-5** °C
